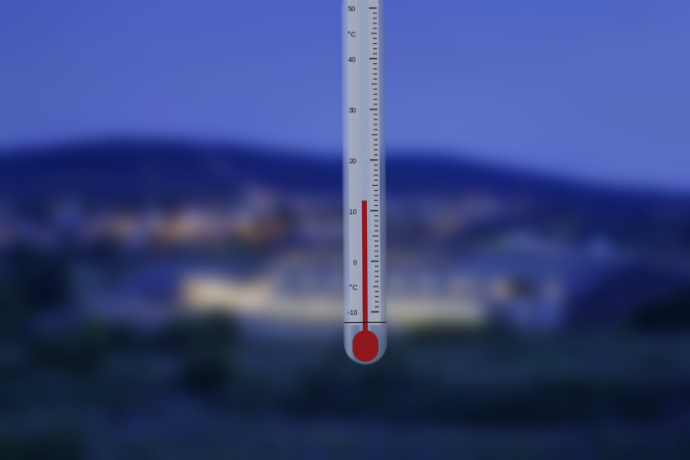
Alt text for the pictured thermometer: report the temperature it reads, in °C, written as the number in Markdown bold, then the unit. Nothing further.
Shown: **12** °C
